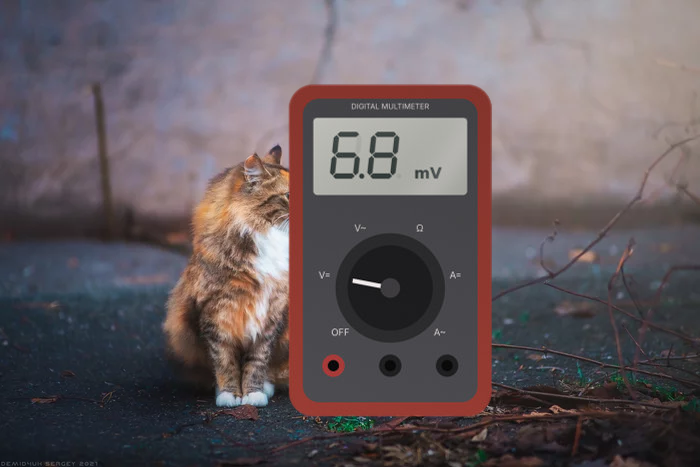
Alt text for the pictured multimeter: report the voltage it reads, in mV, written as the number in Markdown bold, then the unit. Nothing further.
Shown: **6.8** mV
